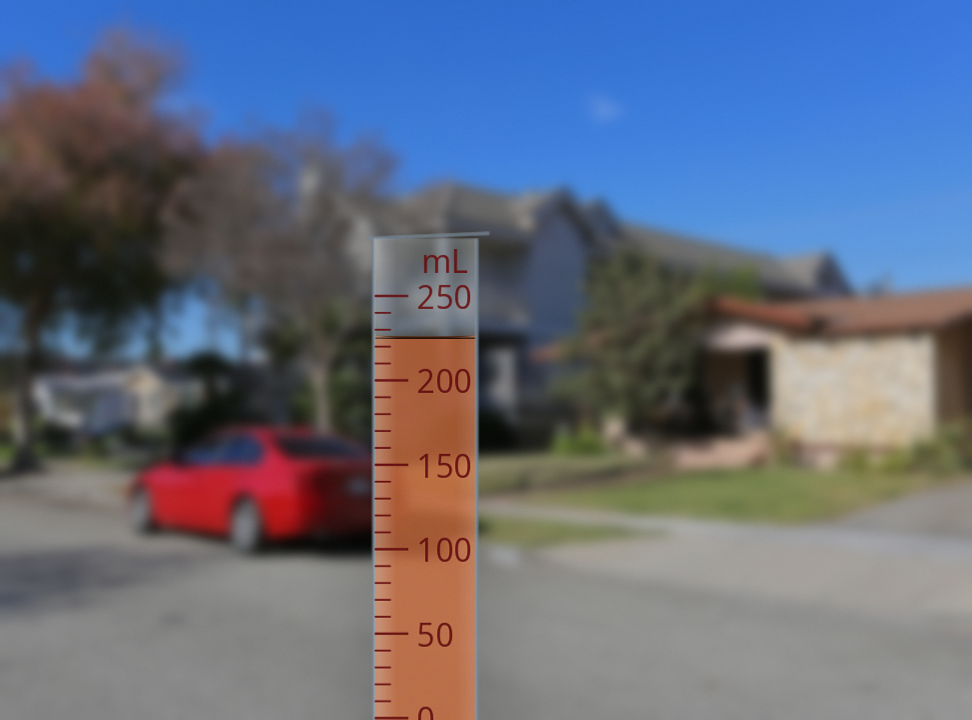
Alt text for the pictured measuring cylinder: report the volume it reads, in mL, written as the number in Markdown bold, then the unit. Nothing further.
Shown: **225** mL
